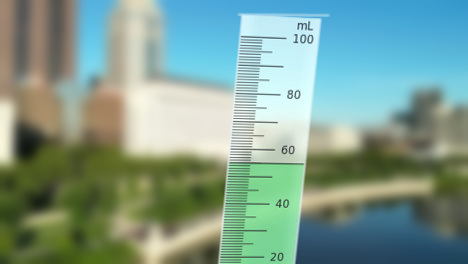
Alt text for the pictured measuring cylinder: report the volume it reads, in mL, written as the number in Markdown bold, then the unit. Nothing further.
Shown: **55** mL
